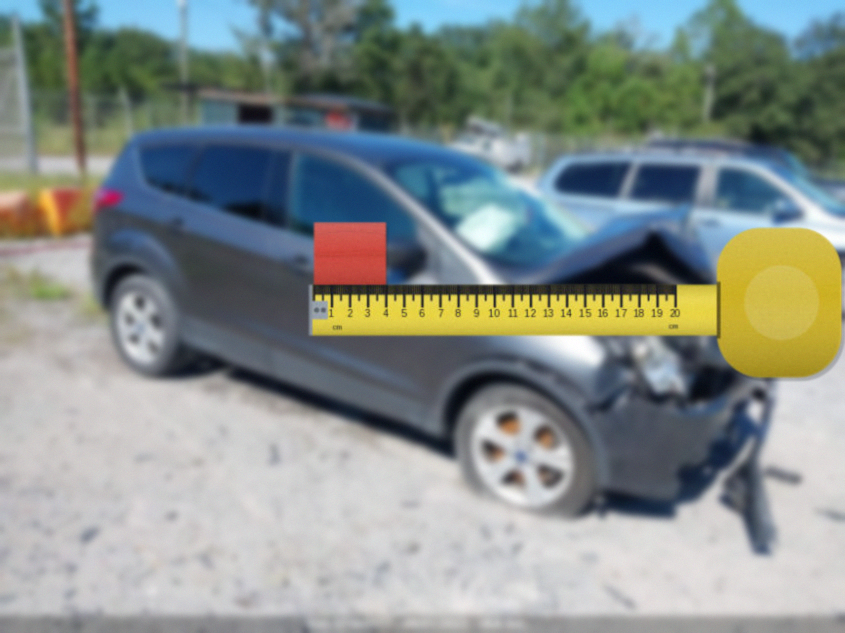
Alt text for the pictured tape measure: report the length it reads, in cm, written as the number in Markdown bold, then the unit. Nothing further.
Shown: **4** cm
